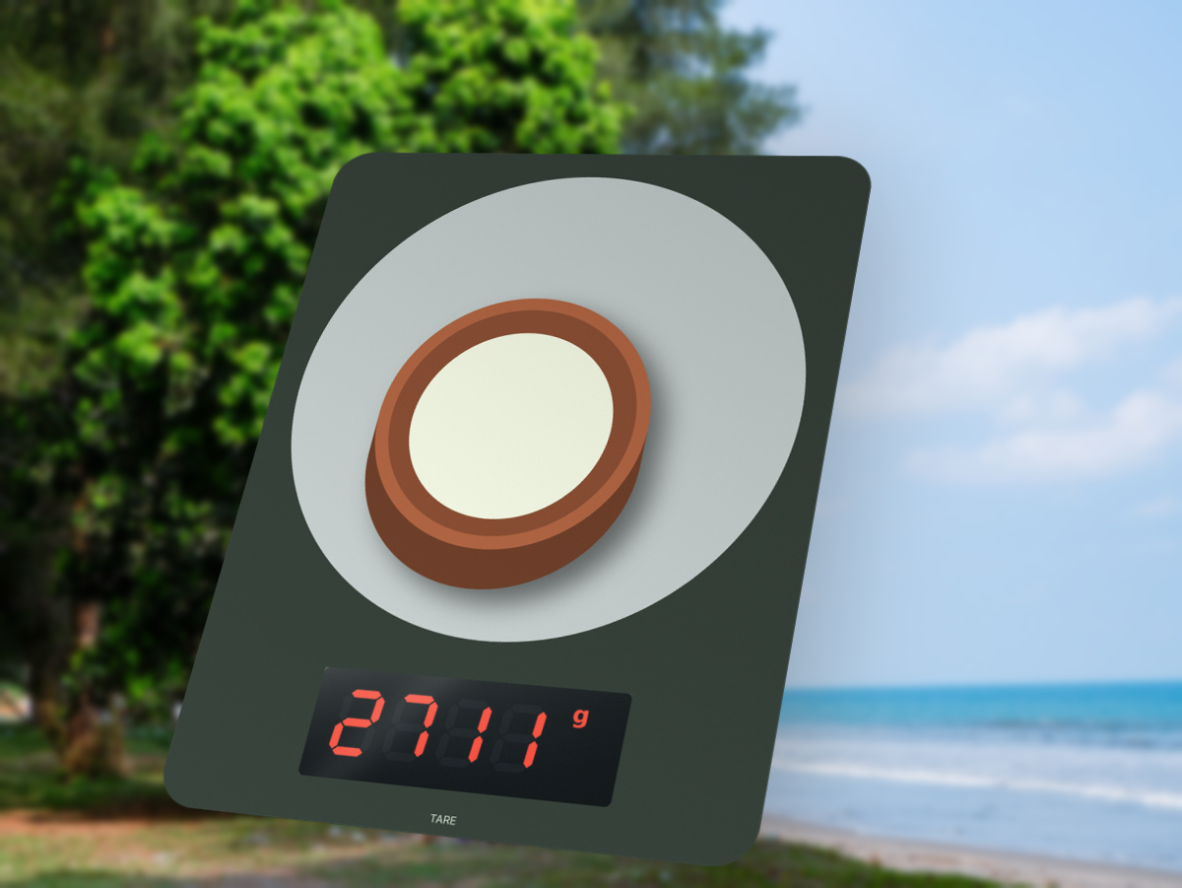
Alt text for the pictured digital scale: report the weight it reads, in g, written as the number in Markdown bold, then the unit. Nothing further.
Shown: **2711** g
